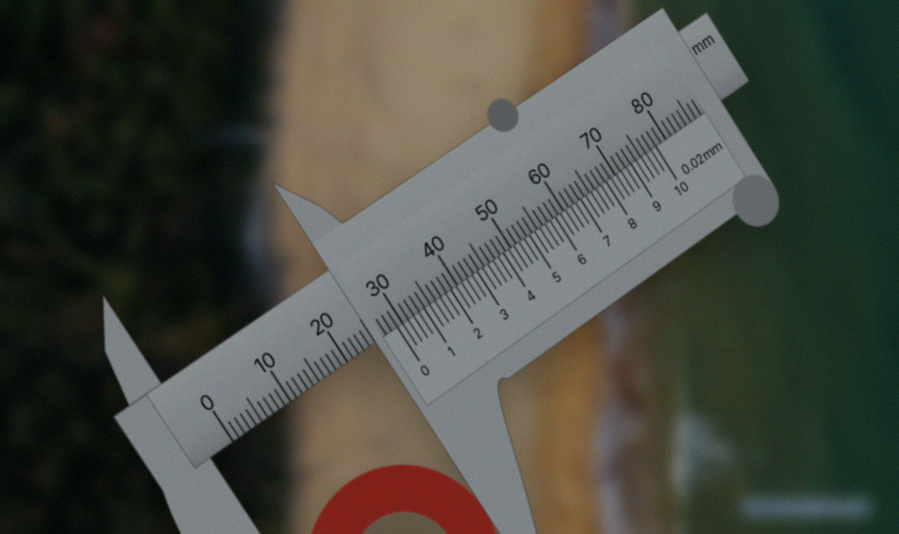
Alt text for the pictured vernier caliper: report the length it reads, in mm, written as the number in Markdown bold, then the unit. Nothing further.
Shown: **29.0** mm
